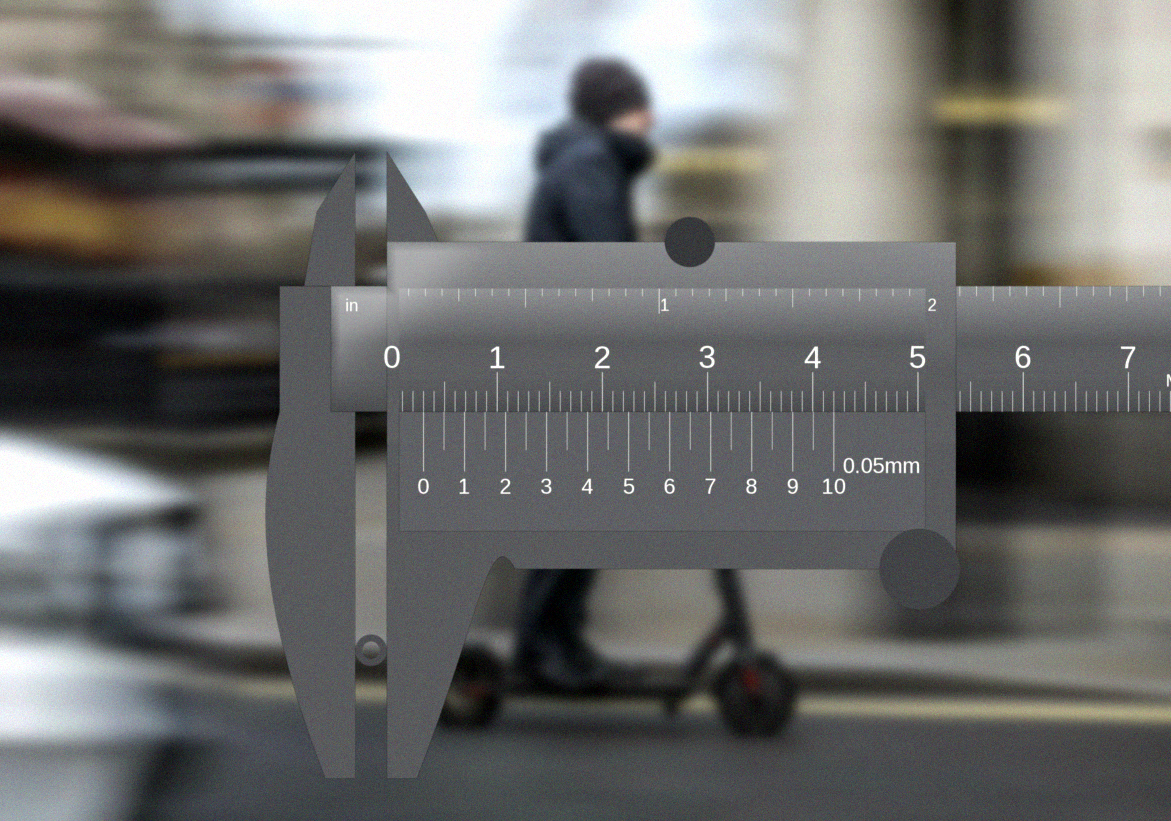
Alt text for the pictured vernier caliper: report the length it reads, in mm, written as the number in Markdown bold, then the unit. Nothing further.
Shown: **3.0** mm
